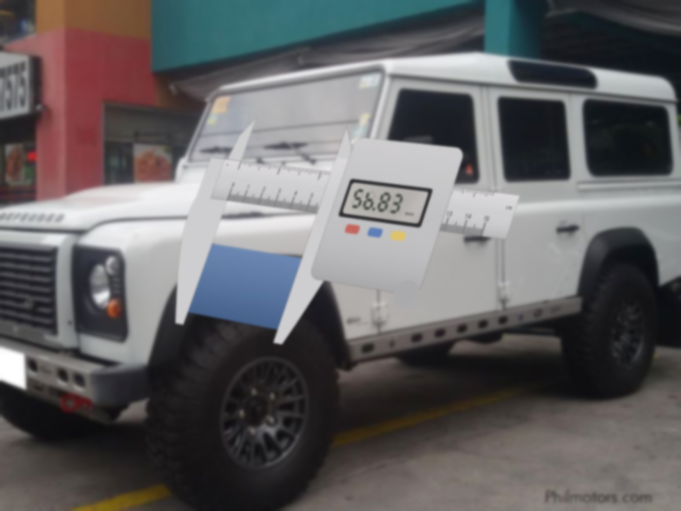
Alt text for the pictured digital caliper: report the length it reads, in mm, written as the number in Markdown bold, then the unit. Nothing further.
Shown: **56.83** mm
